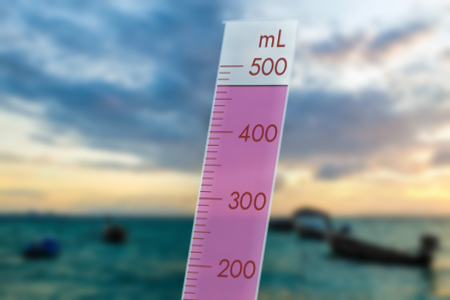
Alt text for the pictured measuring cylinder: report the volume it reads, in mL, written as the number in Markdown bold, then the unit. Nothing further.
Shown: **470** mL
